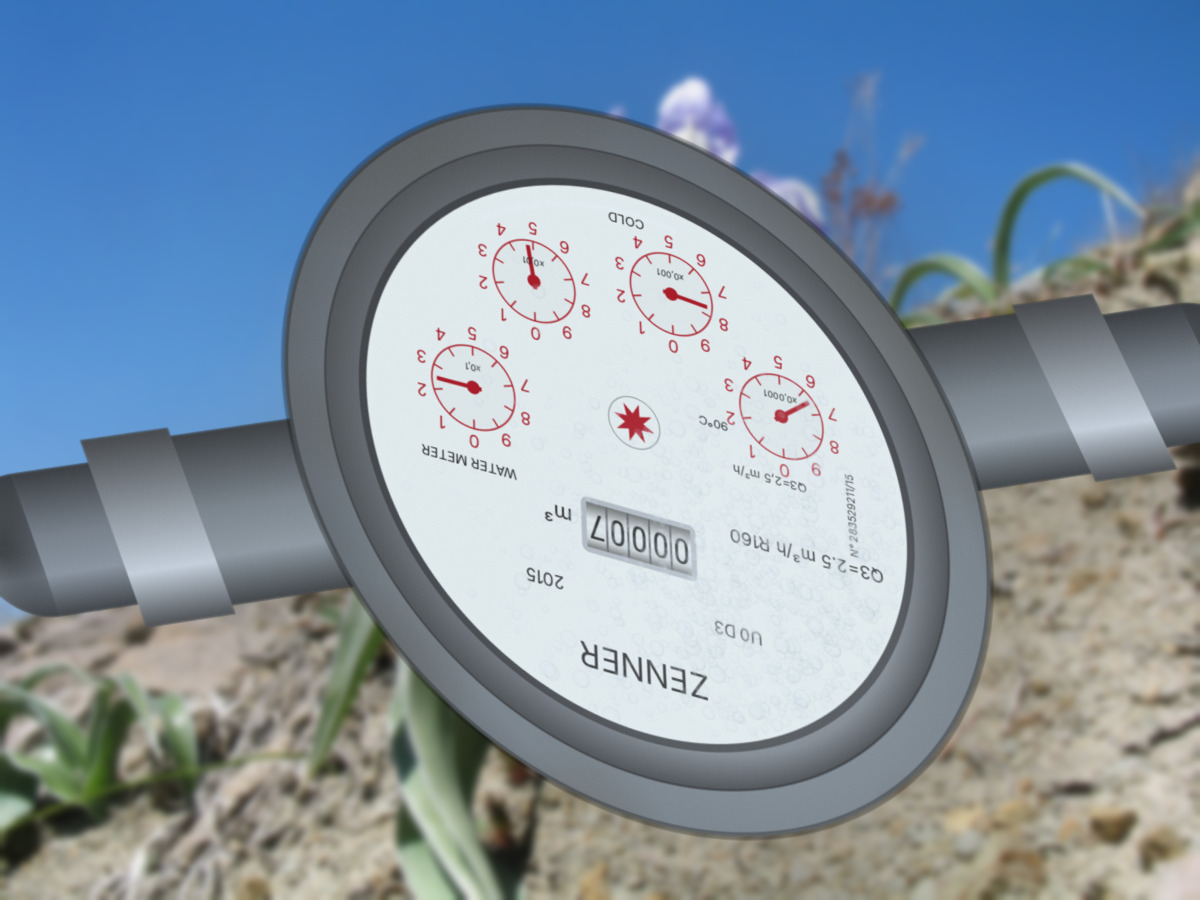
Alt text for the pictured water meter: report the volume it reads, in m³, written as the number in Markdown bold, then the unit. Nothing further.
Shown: **7.2476** m³
